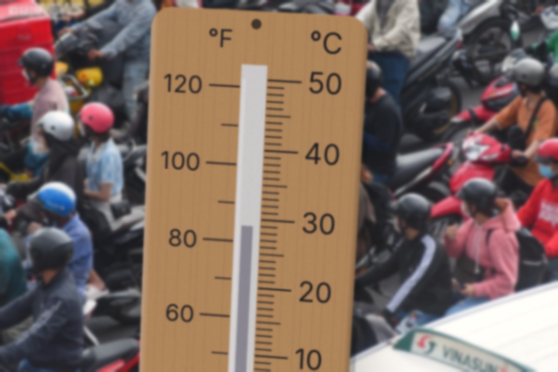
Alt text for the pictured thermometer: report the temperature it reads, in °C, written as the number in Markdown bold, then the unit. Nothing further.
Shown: **29** °C
